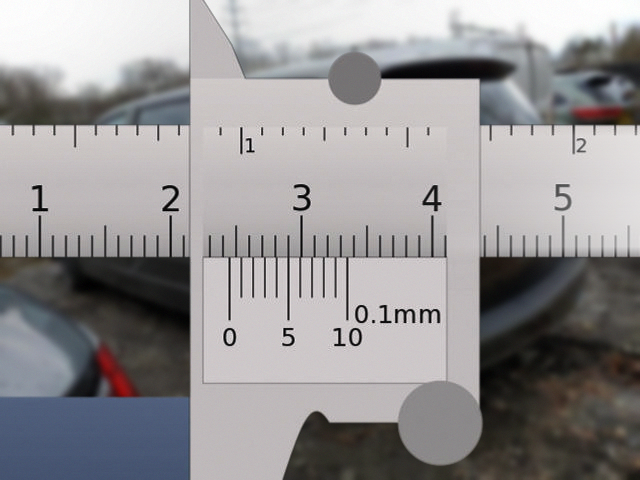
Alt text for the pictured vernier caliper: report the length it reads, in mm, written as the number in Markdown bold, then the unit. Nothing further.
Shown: **24.5** mm
